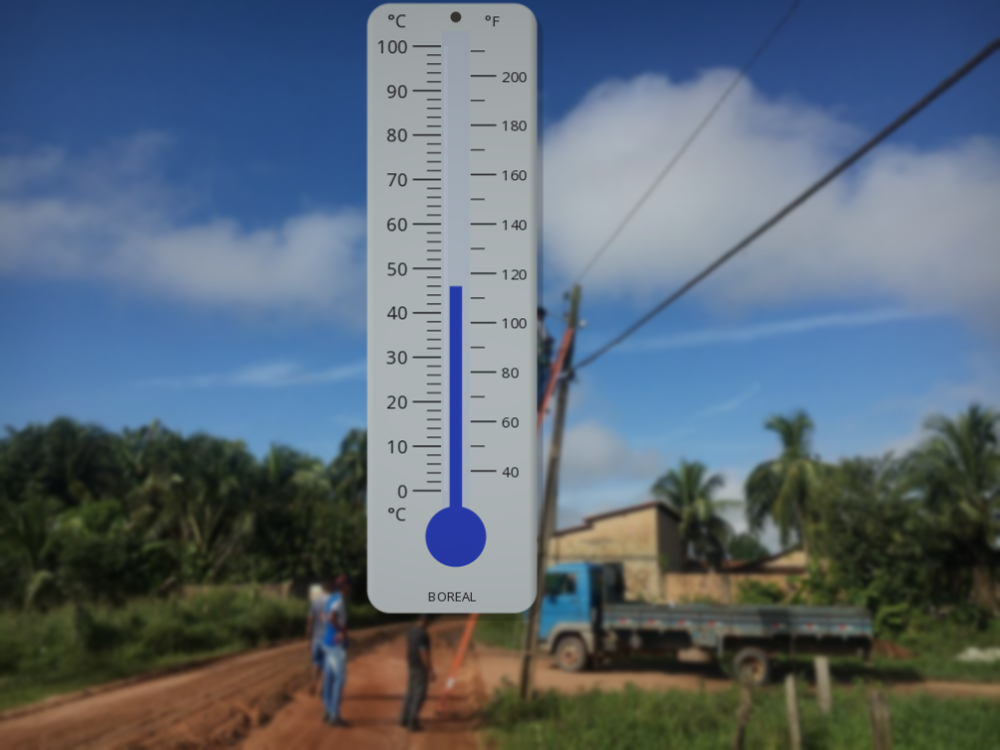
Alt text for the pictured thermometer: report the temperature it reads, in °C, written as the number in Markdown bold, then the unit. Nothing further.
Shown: **46** °C
